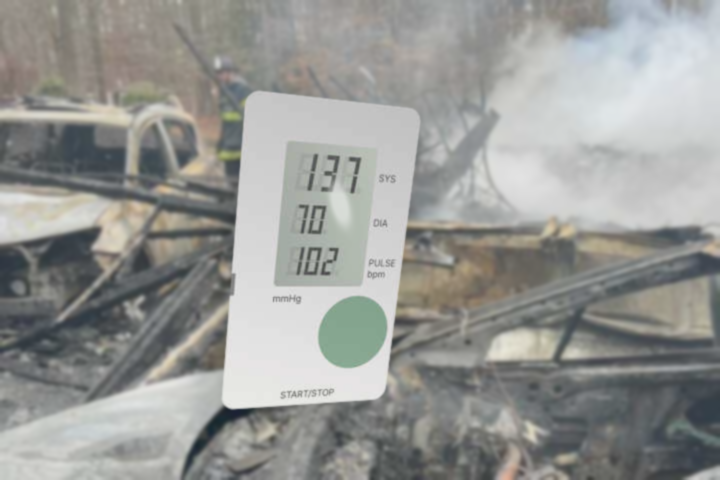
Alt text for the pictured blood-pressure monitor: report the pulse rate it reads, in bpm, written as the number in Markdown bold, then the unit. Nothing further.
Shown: **102** bpm
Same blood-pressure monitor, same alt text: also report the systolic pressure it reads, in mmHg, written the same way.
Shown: **137** mmHg
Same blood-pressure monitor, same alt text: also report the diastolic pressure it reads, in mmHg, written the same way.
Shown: **70** mmHg
